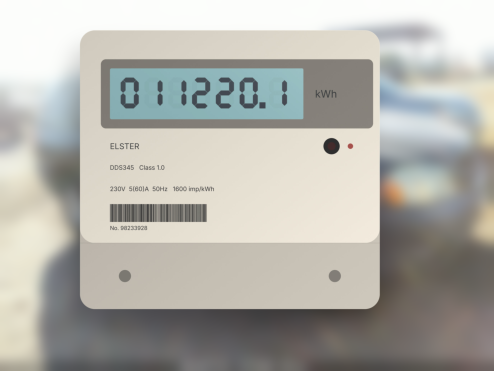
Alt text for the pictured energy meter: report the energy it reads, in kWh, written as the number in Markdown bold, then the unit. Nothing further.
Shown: **11220.1** kWh
